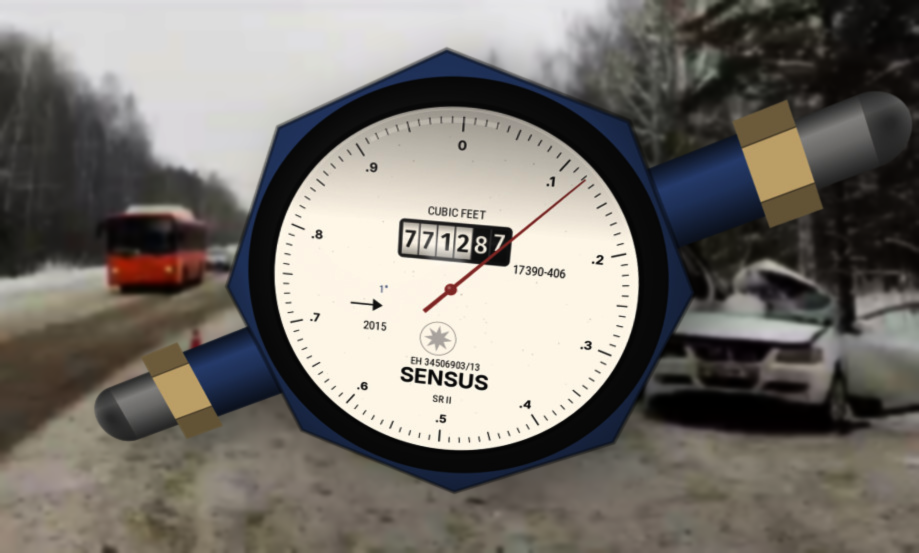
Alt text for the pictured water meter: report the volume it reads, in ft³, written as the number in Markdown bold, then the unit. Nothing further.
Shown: **771287.12** ft³
